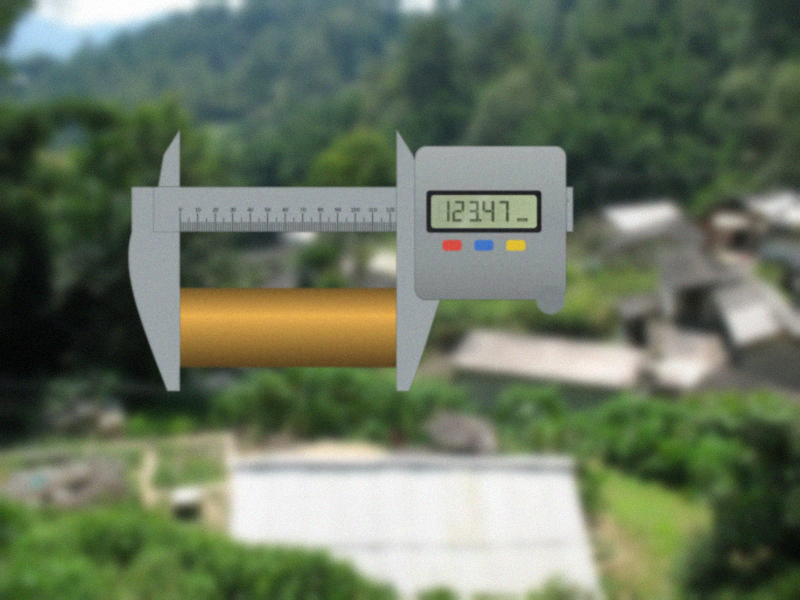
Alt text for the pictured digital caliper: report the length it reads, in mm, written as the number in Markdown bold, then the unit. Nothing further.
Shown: **123.47** mm
